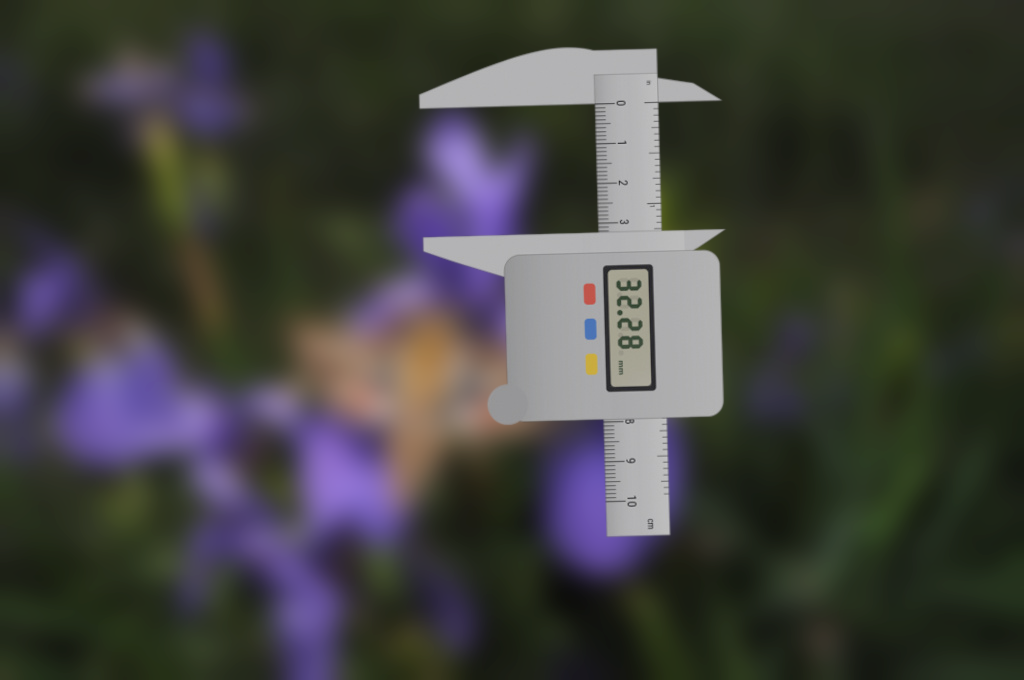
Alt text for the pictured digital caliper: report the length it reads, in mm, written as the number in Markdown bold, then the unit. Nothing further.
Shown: **32.28** mm
